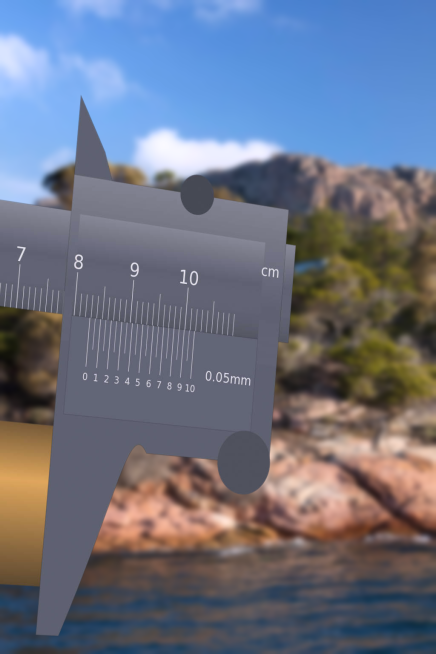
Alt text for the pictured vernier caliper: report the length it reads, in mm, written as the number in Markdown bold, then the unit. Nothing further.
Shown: **82.8** mm
